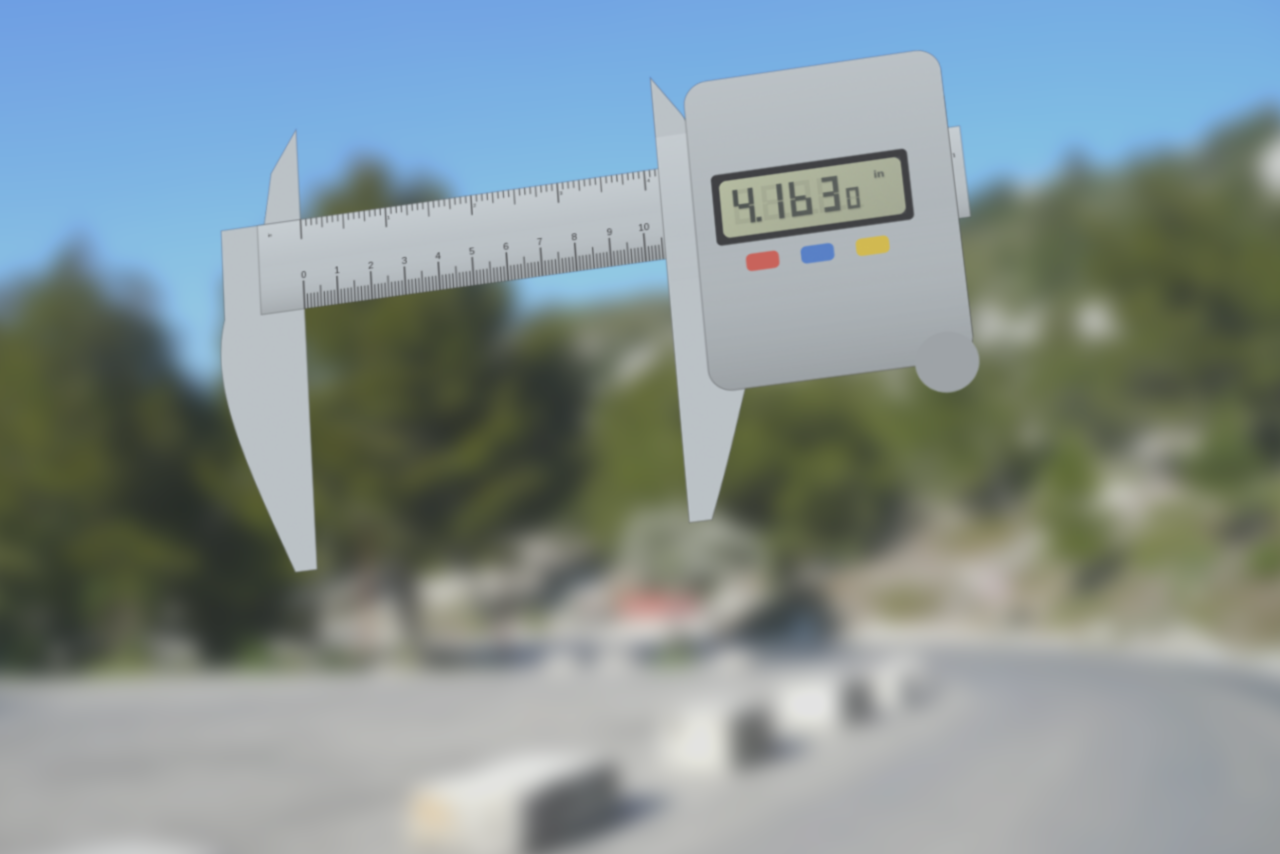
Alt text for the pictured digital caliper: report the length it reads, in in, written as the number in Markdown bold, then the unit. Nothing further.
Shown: **4.1630** in
